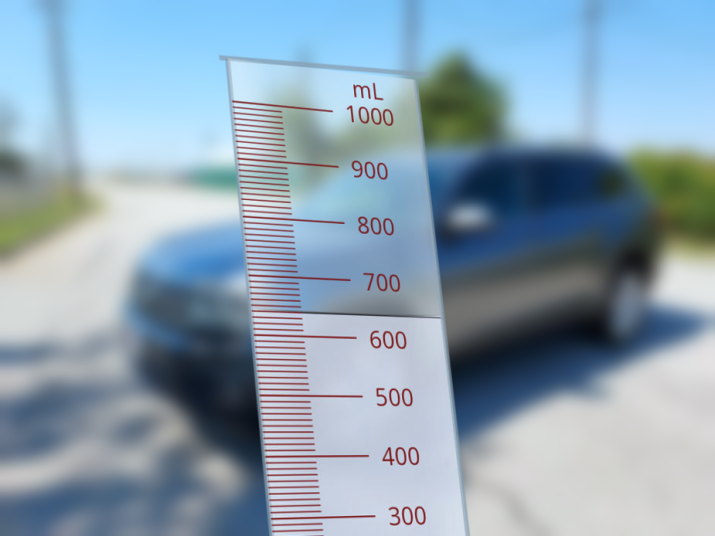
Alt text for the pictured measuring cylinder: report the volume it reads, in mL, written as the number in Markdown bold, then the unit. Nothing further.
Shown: **640** mL
